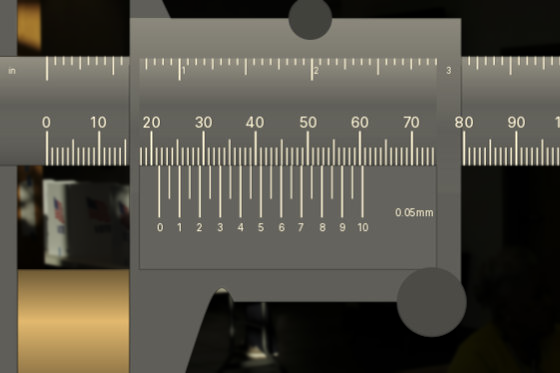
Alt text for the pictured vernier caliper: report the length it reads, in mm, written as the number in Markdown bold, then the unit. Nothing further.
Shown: **21.5** mm
